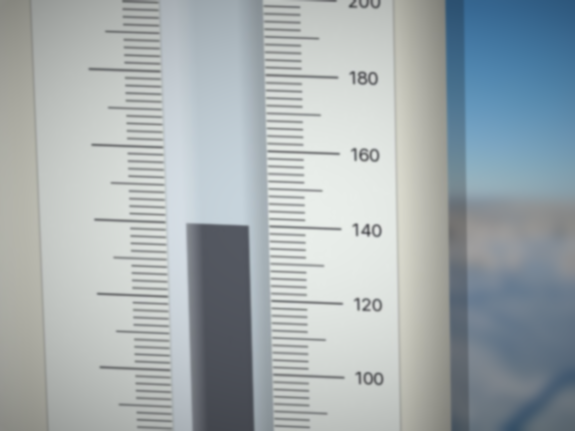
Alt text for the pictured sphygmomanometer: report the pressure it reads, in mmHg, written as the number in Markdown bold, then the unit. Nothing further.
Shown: **140** mmHg
